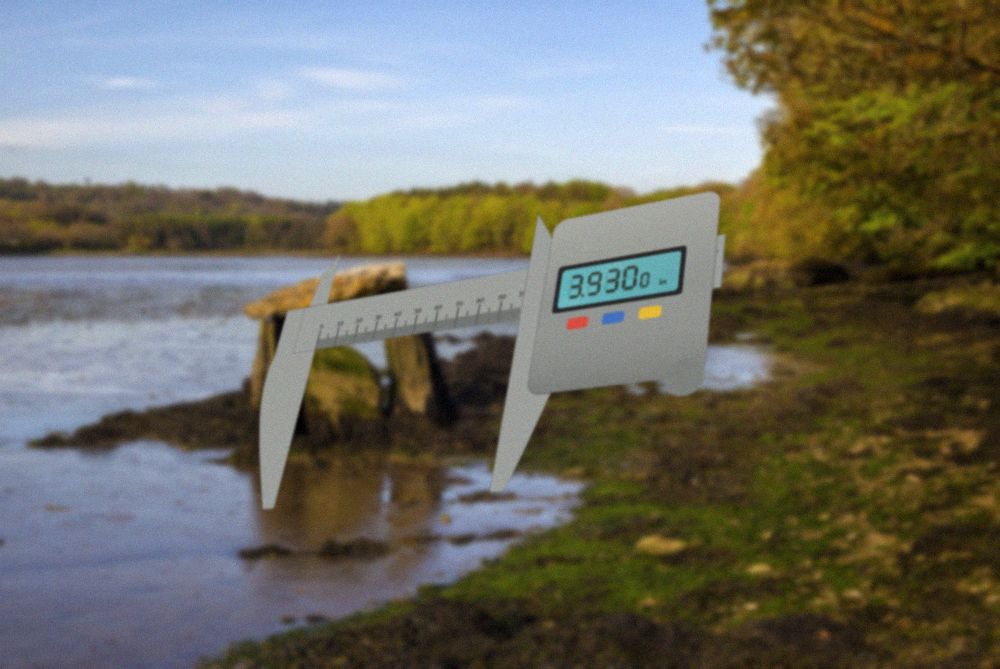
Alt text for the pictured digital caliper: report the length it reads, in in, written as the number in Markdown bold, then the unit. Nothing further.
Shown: **3.9300** in
